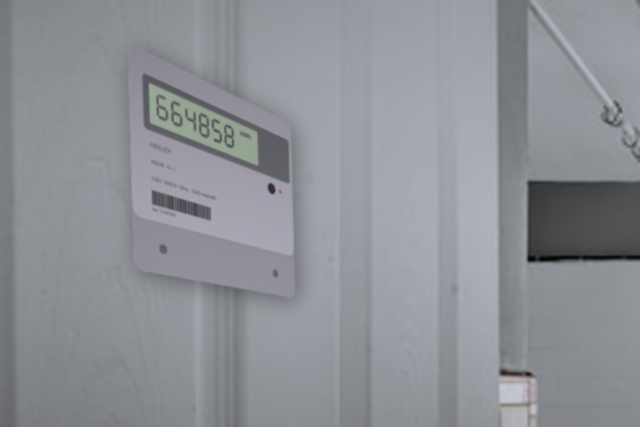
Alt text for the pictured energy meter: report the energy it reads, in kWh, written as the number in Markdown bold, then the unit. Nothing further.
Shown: **664858** kWh
